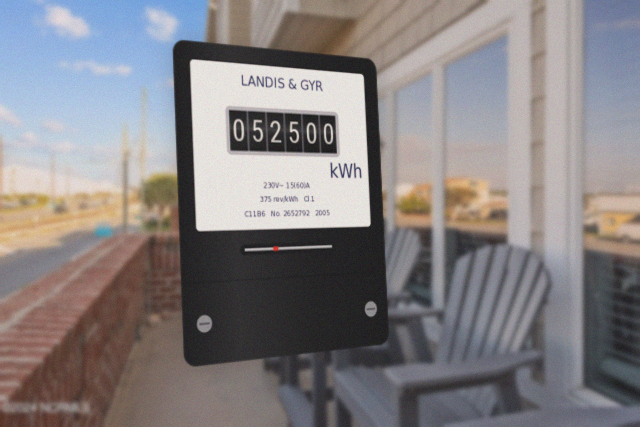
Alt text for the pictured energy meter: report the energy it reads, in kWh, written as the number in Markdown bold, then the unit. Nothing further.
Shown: **52500** kWh
